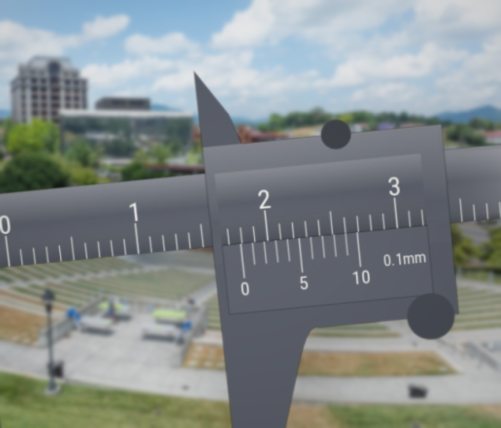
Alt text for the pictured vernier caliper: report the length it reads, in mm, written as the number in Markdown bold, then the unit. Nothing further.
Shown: **17.9** mm
